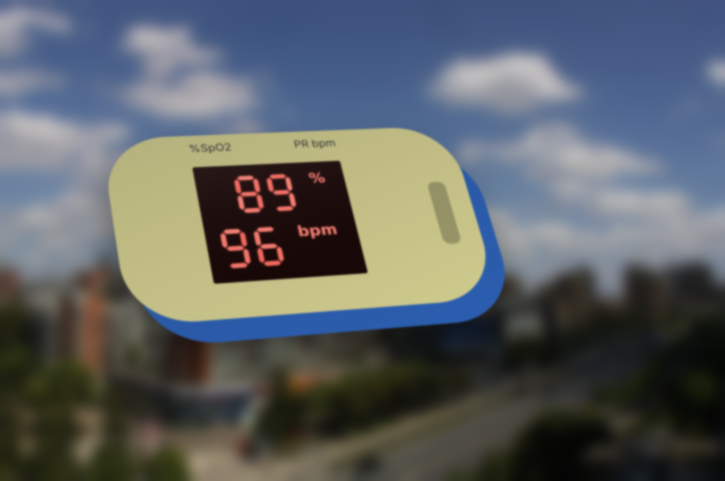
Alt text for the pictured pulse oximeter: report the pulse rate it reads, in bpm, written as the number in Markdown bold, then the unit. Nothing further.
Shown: **96** bpm
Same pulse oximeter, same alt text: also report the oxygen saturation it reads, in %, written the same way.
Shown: **89** %
